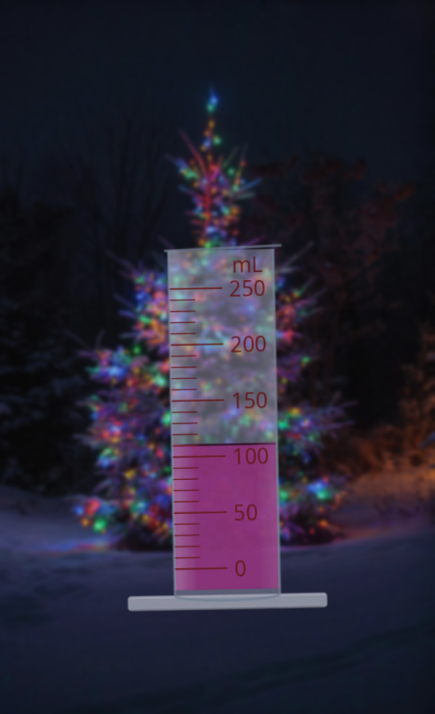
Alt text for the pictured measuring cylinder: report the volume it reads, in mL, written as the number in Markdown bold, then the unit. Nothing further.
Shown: **110** mL
